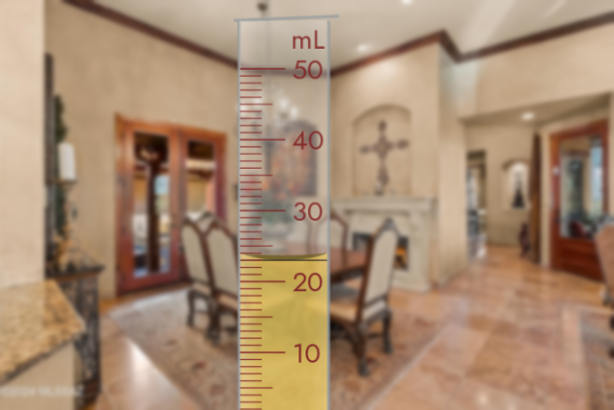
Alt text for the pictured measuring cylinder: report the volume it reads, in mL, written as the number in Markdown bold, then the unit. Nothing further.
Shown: **23** mL
